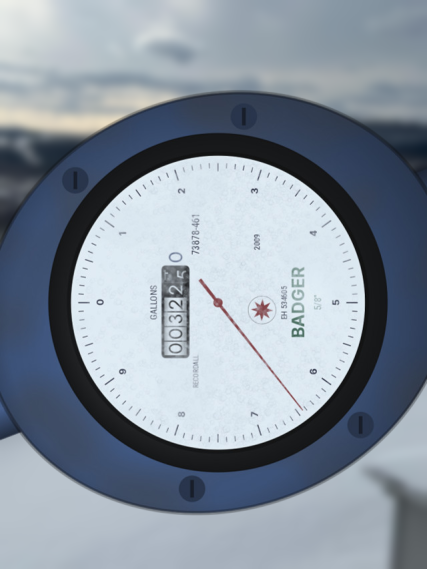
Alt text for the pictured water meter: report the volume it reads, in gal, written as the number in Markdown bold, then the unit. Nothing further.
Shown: **32246.4** gal
